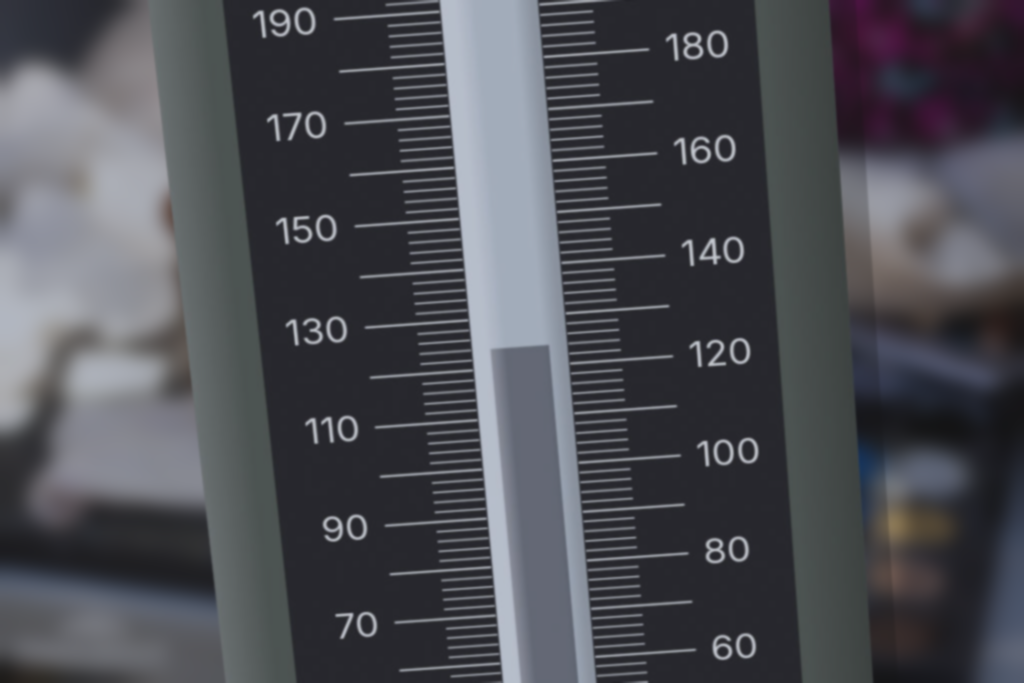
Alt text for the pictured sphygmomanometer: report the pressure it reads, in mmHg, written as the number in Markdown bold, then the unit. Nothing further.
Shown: **124** mmHg
